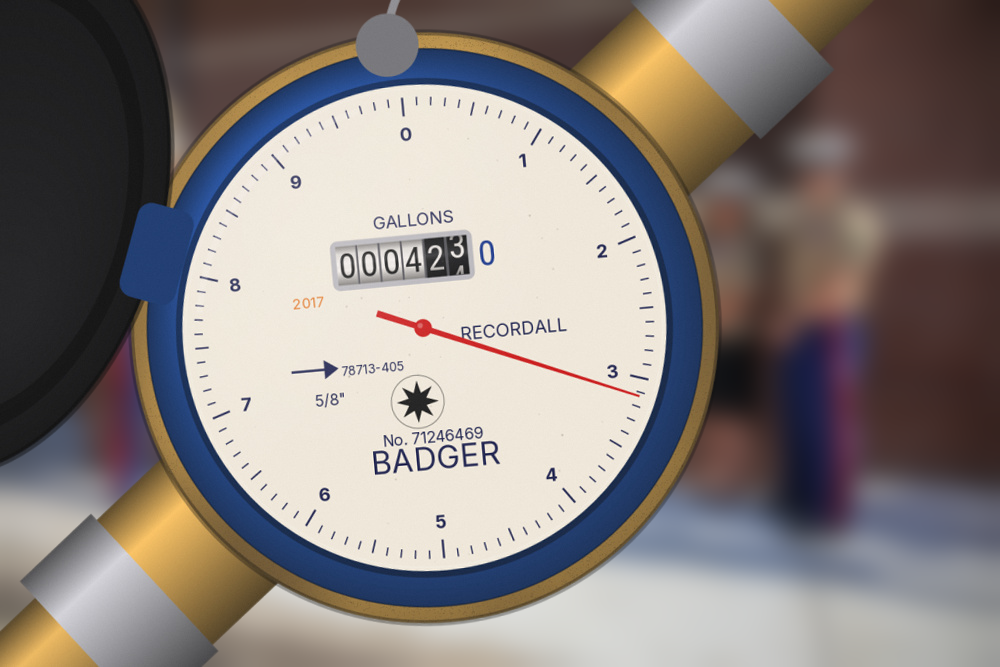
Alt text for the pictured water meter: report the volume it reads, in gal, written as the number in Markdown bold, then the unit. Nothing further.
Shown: **4233.1** gal
